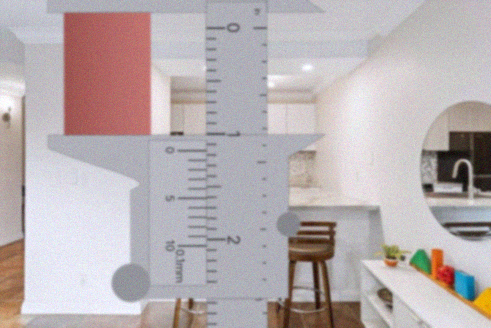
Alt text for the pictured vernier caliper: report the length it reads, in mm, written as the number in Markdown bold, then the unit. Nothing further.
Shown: **11.6** mm
